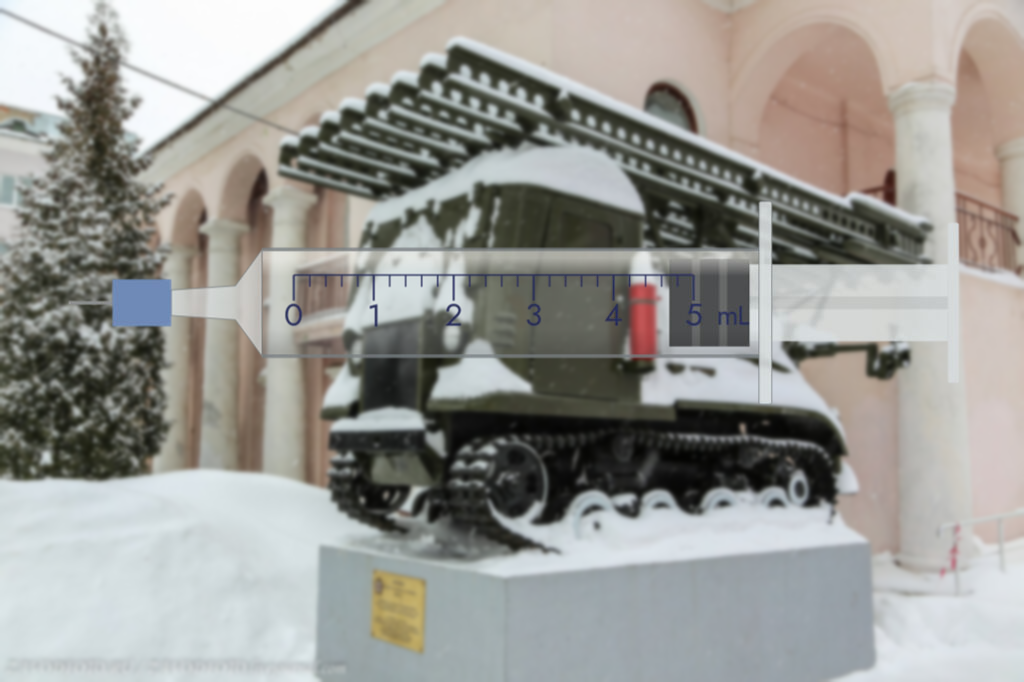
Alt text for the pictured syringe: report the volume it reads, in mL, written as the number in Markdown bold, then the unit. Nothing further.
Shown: **4.7** mL
